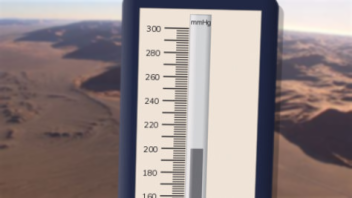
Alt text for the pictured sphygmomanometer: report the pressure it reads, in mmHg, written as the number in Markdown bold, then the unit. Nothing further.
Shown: **200** mmHg
